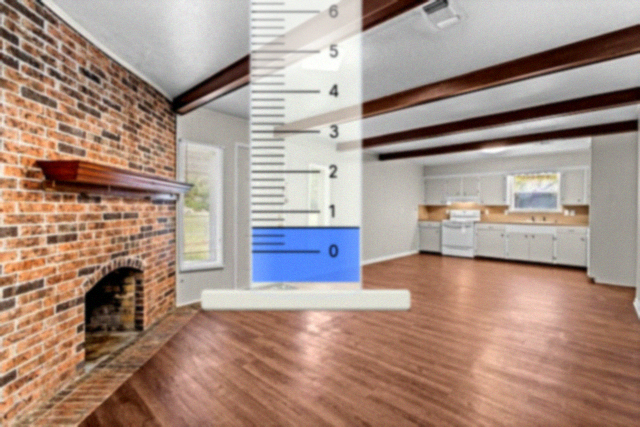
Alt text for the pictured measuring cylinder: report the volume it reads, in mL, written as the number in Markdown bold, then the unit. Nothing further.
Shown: **0.6** mL
